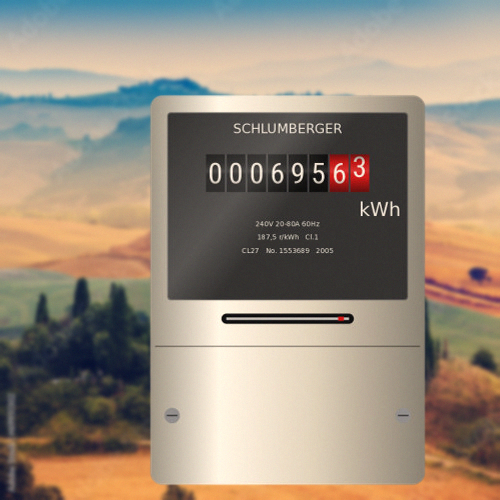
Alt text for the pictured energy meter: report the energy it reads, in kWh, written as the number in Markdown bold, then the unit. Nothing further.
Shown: **695.63** kWh
